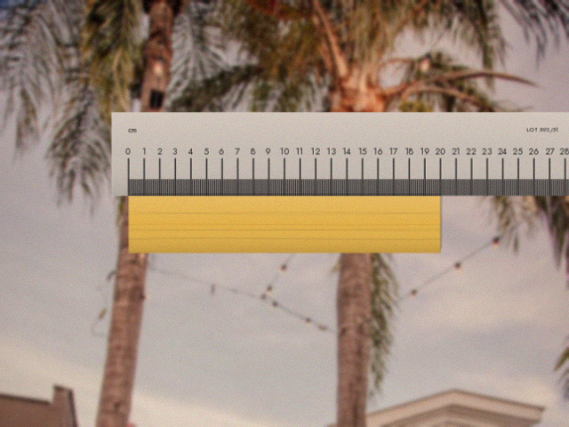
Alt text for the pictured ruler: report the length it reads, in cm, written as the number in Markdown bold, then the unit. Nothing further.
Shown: **20** cm
